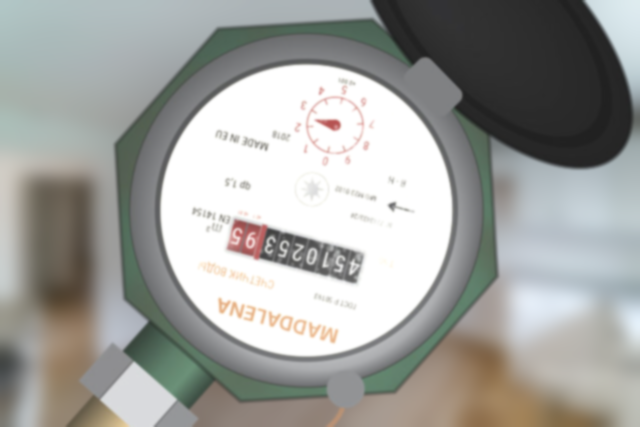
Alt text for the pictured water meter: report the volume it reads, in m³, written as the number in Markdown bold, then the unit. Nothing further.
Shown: **4510253.952** m³
